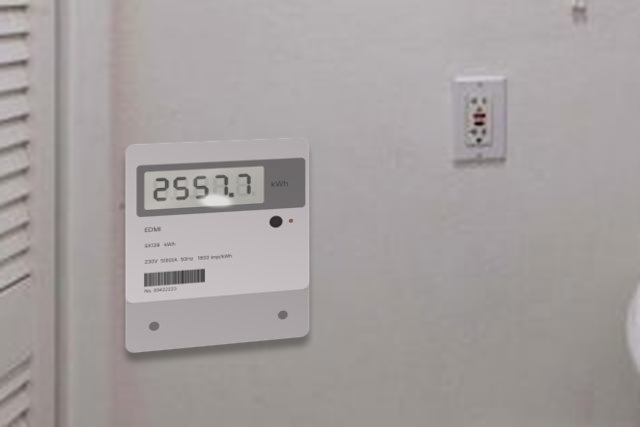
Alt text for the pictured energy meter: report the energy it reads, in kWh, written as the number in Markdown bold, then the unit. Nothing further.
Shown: **2557.7** kWh
